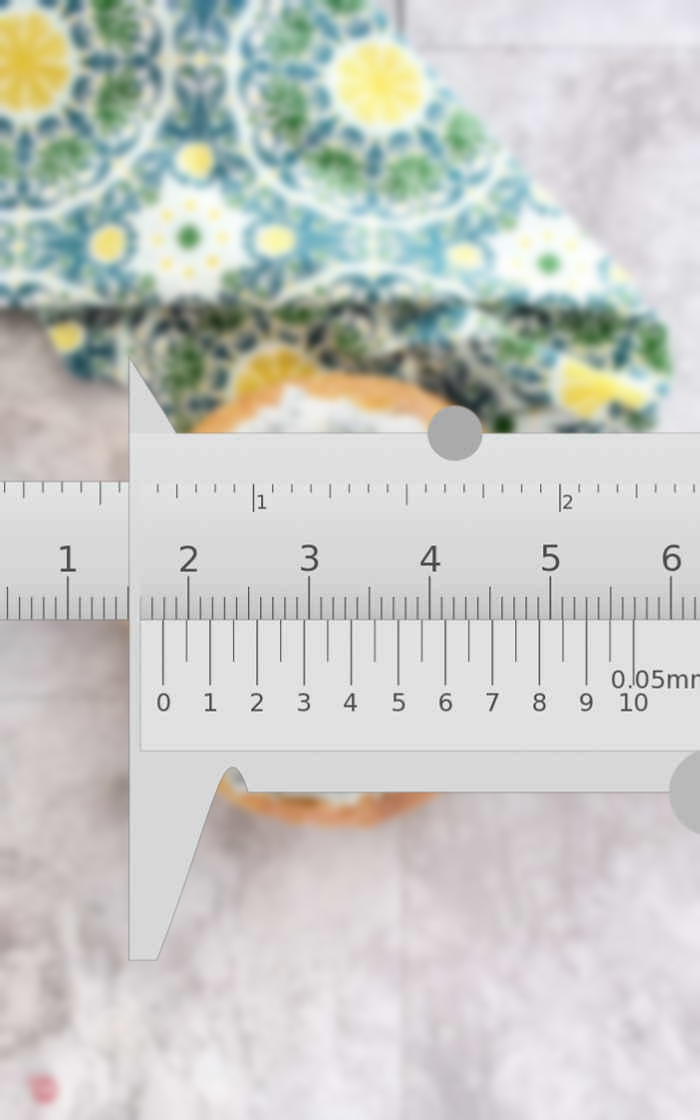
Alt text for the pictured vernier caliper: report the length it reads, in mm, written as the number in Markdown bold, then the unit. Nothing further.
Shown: **17.9** mm
